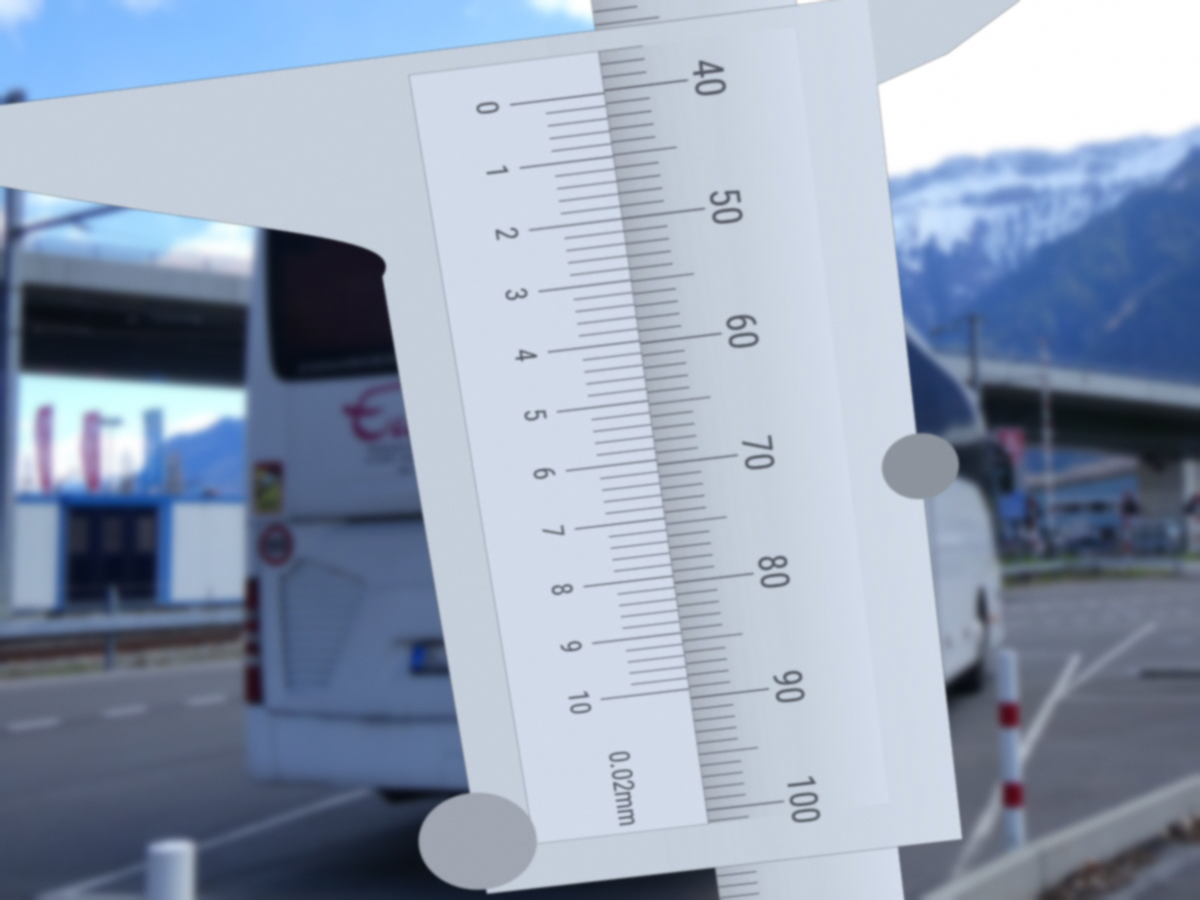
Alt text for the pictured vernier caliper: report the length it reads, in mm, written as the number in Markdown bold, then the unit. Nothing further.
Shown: **40.2** mm
